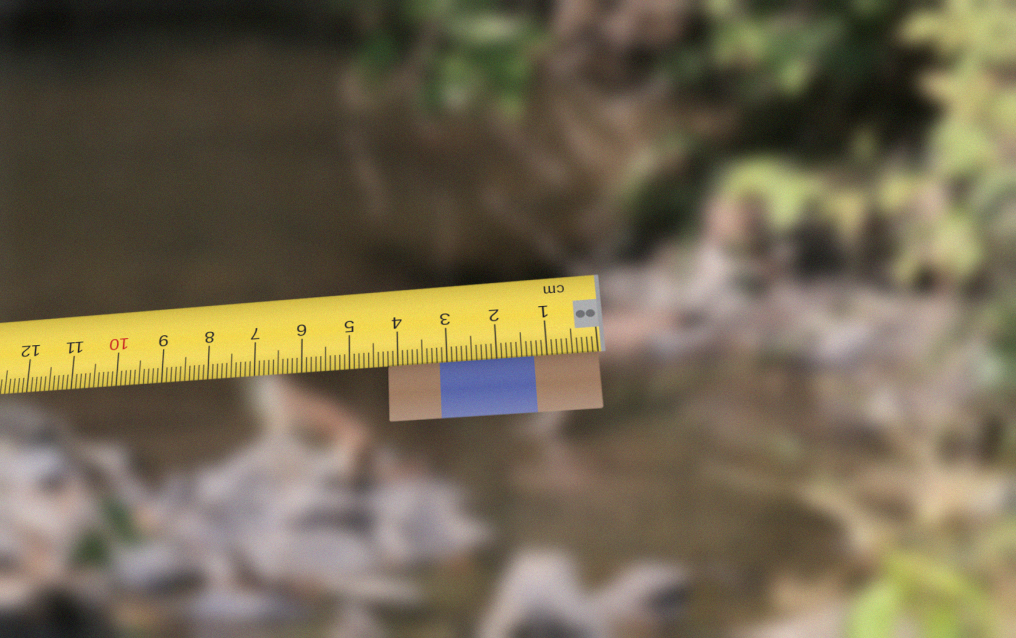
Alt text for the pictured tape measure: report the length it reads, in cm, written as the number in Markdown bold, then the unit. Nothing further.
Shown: **4.2** cm
